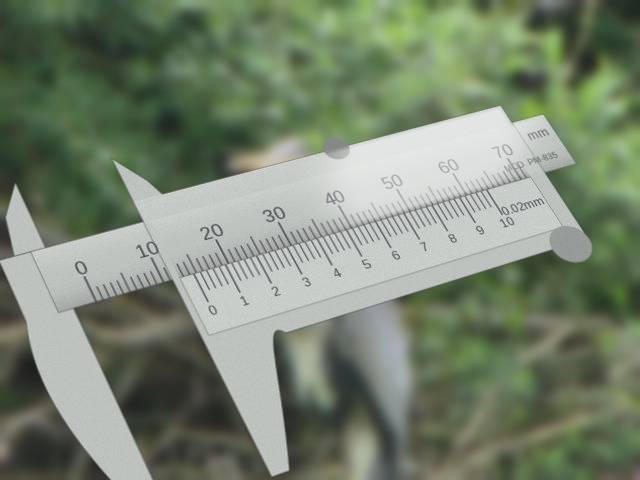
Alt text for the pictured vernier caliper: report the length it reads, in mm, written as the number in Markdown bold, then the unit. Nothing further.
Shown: **14.6** mm
